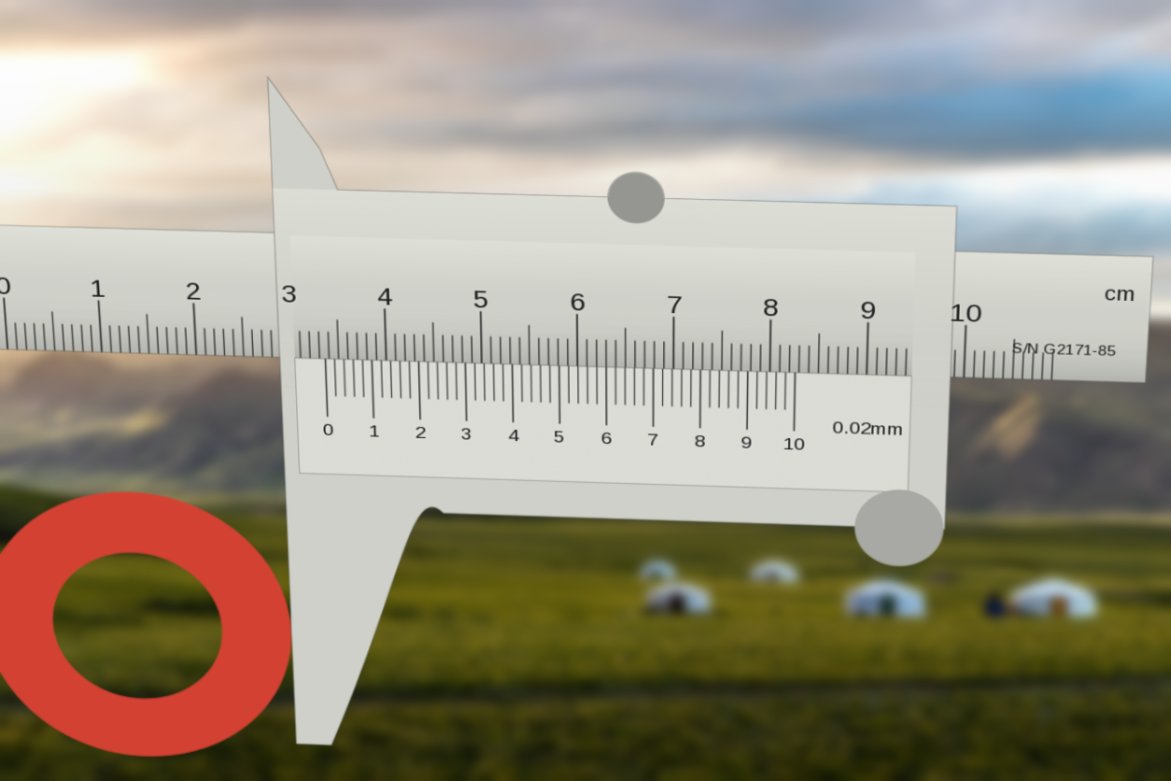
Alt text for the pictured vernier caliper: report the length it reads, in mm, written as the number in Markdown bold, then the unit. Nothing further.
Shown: **33.6** mm
